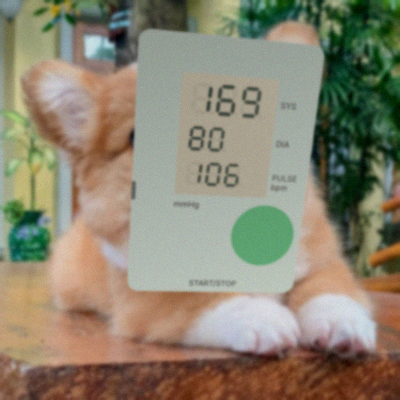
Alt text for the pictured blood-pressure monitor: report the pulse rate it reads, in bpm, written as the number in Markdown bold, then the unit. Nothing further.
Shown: **106** bpm
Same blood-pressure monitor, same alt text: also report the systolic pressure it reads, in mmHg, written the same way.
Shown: **169** mmHg
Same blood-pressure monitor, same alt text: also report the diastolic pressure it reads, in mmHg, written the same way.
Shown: **80** mmHg
